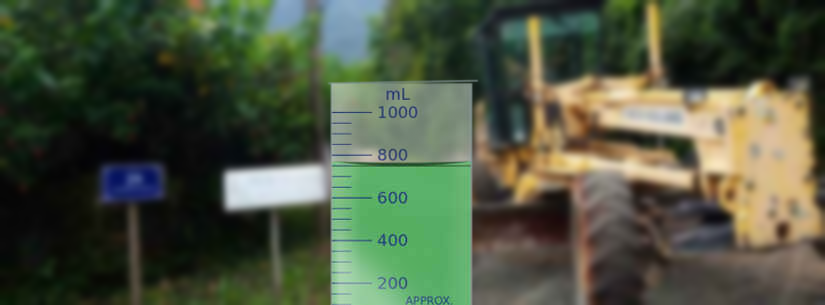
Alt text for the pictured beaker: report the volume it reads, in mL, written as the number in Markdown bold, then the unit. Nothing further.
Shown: **750** mL
